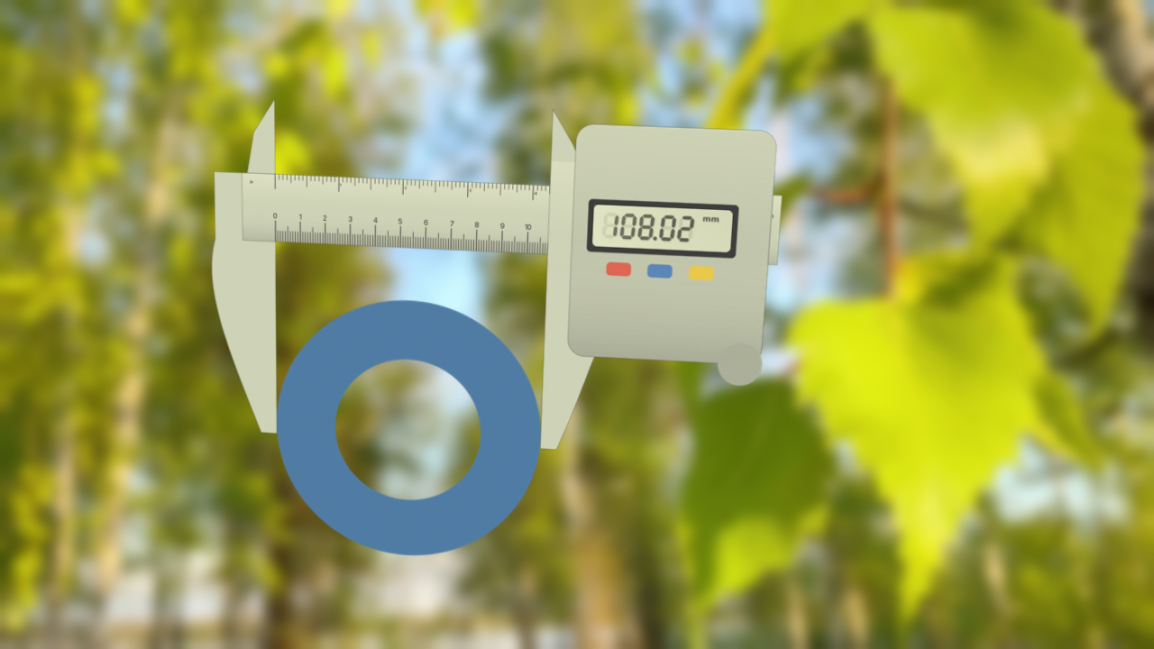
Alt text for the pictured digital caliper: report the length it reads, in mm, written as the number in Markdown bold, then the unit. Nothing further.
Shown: **108.02** mm
